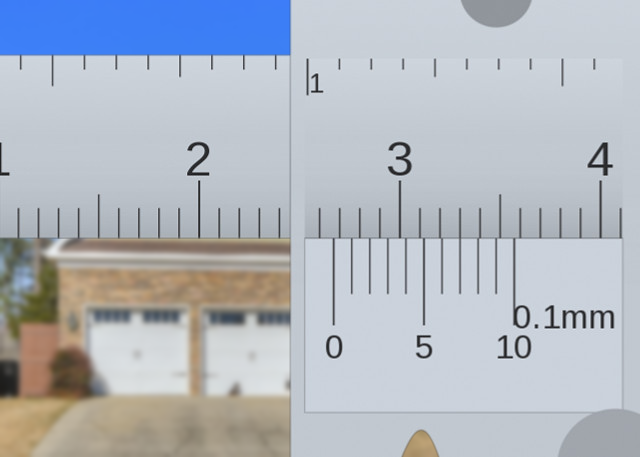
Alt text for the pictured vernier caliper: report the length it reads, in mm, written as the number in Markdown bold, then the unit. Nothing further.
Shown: **26.7** mm
